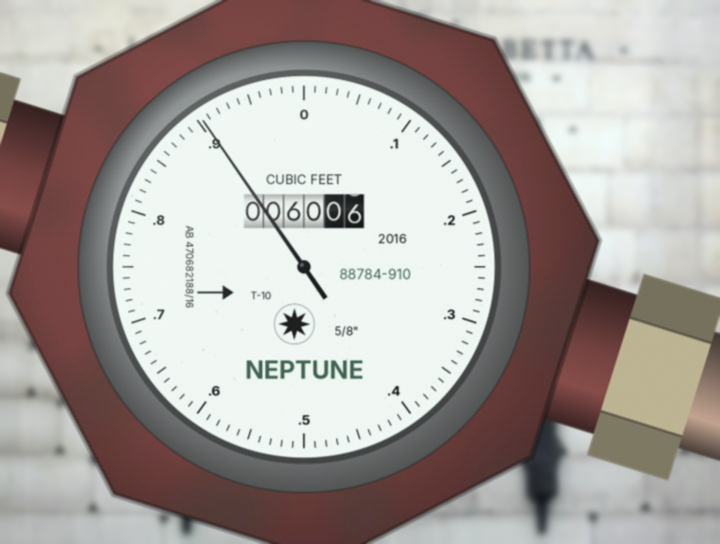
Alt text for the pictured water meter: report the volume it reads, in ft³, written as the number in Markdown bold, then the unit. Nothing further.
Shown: **6005.90** ft³
